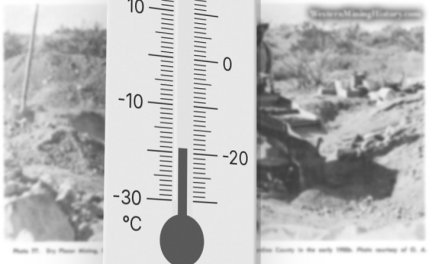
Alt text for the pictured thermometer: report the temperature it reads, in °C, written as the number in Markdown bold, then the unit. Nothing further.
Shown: **-19** °C
